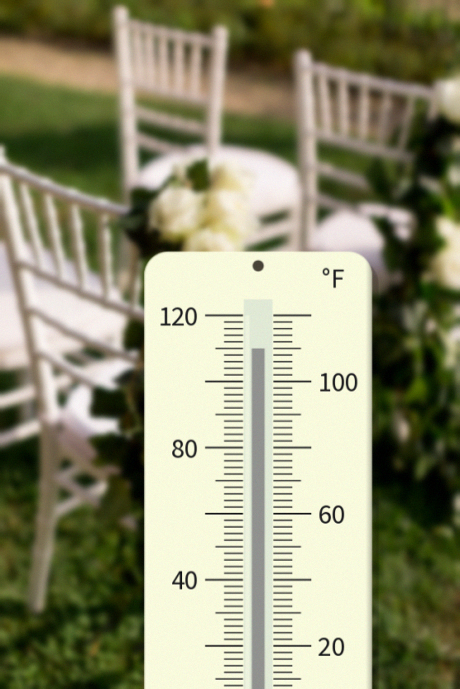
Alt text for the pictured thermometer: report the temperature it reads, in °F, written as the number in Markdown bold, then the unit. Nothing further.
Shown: **110** °F
